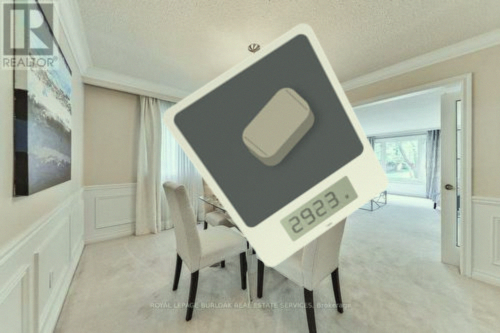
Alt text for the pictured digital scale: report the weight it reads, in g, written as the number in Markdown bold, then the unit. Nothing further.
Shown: **2923** g
